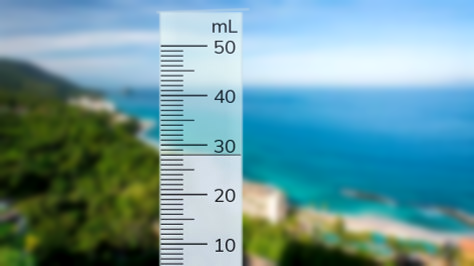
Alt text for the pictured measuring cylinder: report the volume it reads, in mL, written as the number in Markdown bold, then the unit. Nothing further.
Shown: **28** mL
